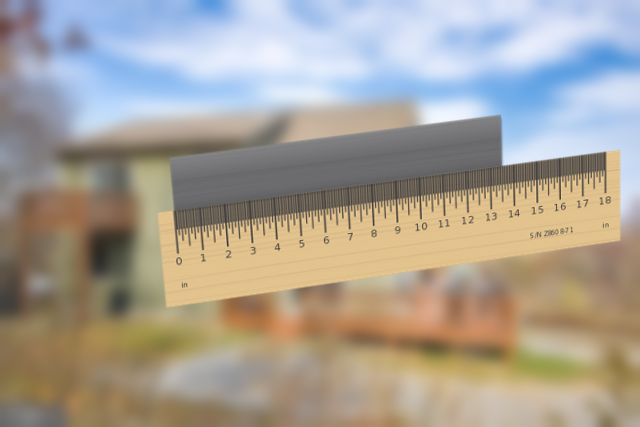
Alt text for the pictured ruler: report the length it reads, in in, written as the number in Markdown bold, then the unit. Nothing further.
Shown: **13.5** in
